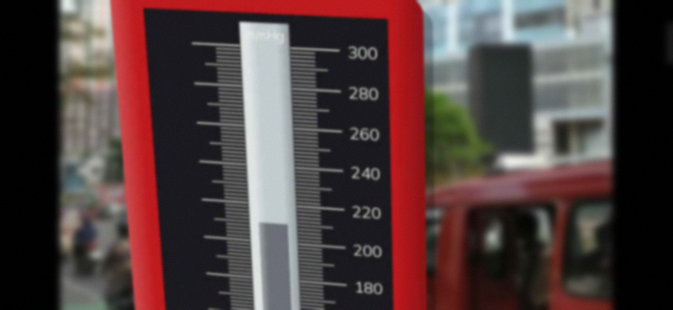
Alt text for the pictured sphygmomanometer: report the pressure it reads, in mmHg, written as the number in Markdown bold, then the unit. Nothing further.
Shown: **210** mmHg
